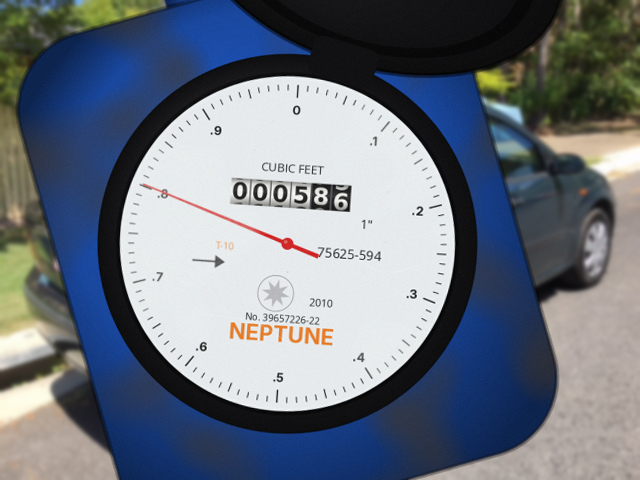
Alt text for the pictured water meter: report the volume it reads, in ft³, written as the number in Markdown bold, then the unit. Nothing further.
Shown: **585.80** ft³
